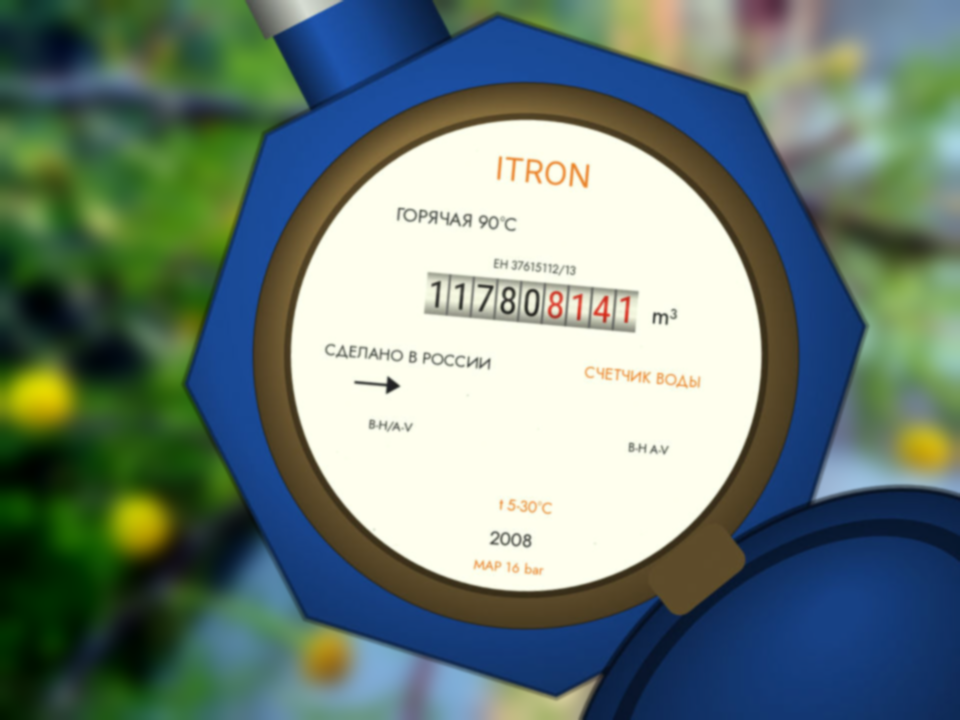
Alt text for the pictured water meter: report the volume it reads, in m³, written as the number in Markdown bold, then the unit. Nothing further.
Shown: **11780.8141** m³
